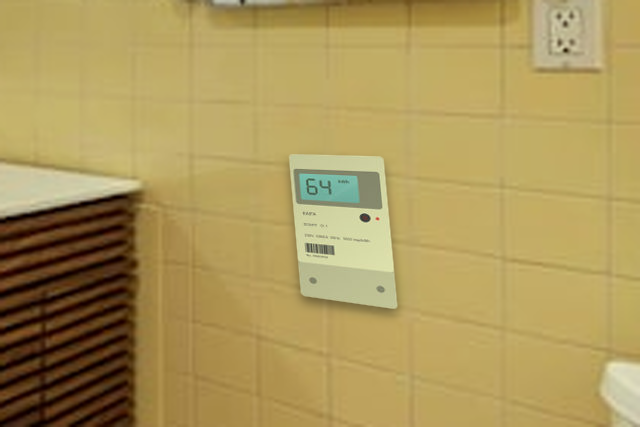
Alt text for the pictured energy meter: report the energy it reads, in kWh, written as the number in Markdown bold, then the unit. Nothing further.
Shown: **64** kWh
